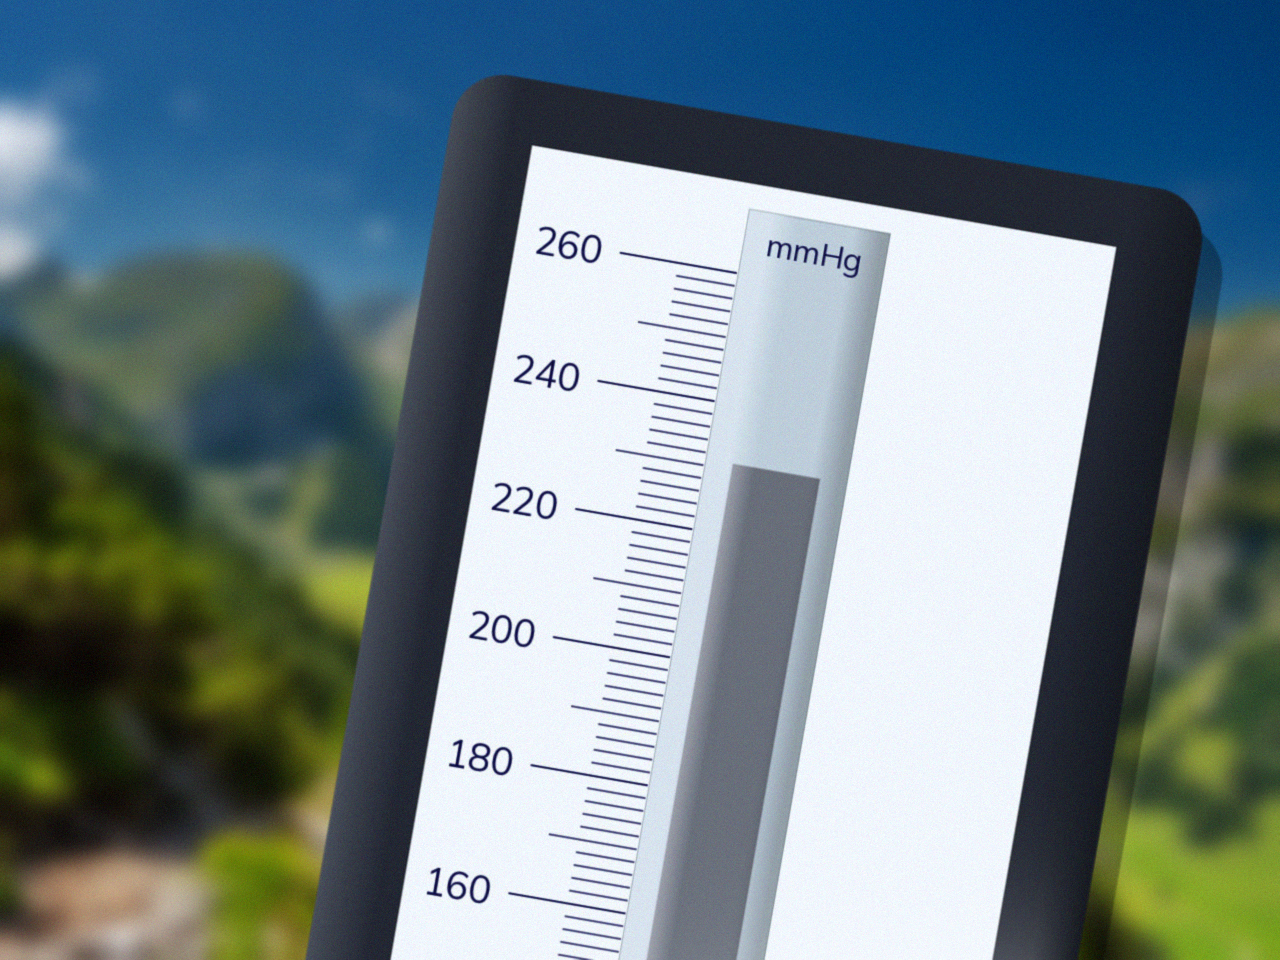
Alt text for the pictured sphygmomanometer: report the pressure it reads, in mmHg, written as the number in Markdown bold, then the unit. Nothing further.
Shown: **231** mmHg
